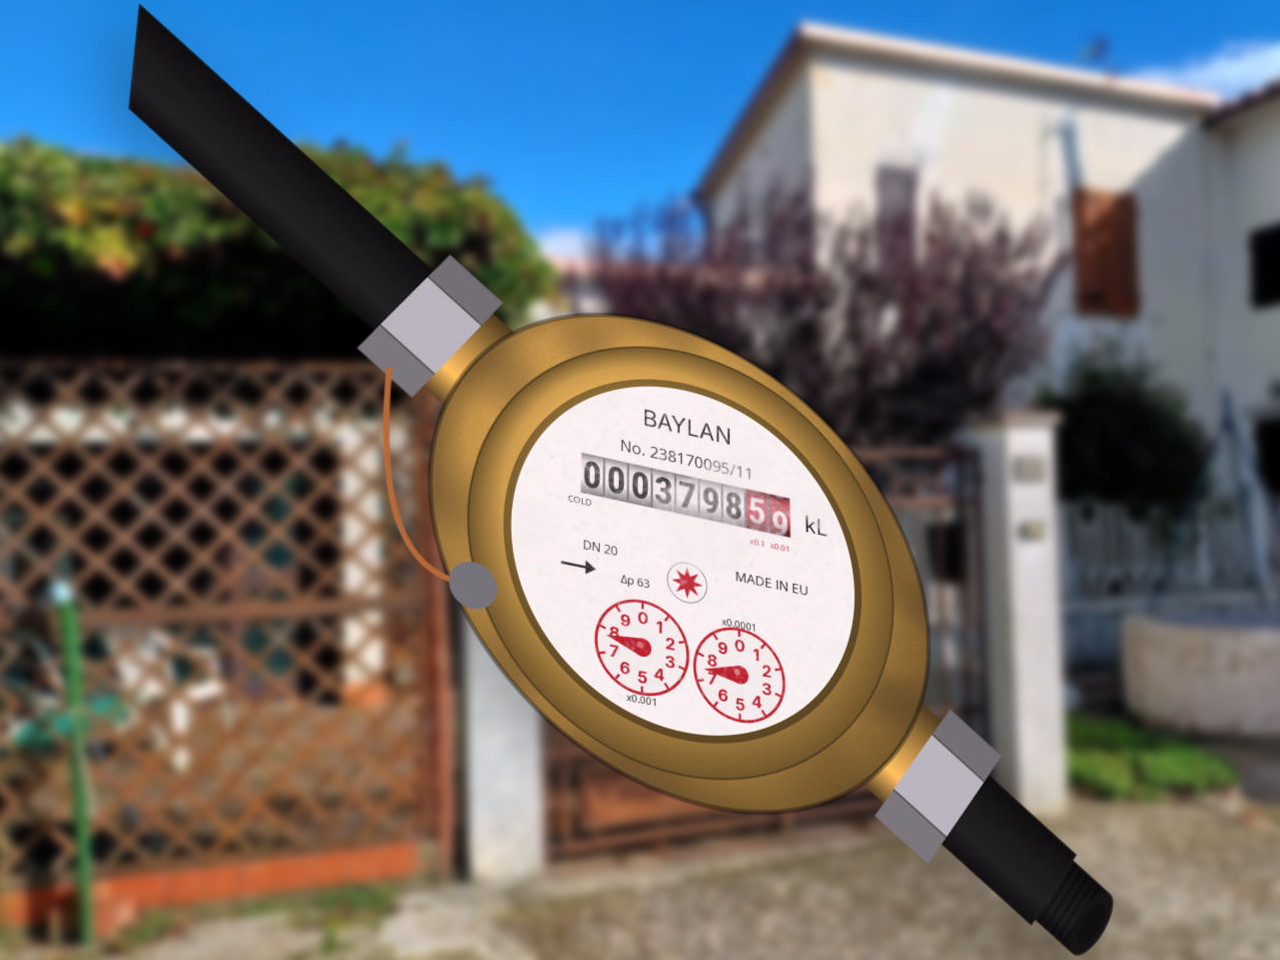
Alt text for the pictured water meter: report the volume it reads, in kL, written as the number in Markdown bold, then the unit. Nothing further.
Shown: **3798.5877** kL
